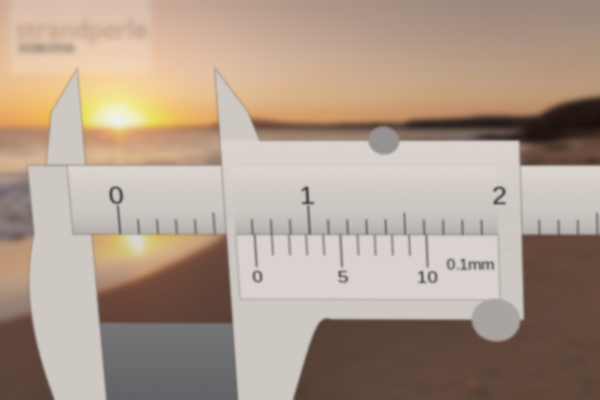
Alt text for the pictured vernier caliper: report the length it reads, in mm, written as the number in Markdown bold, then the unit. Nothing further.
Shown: **7.1** mm
